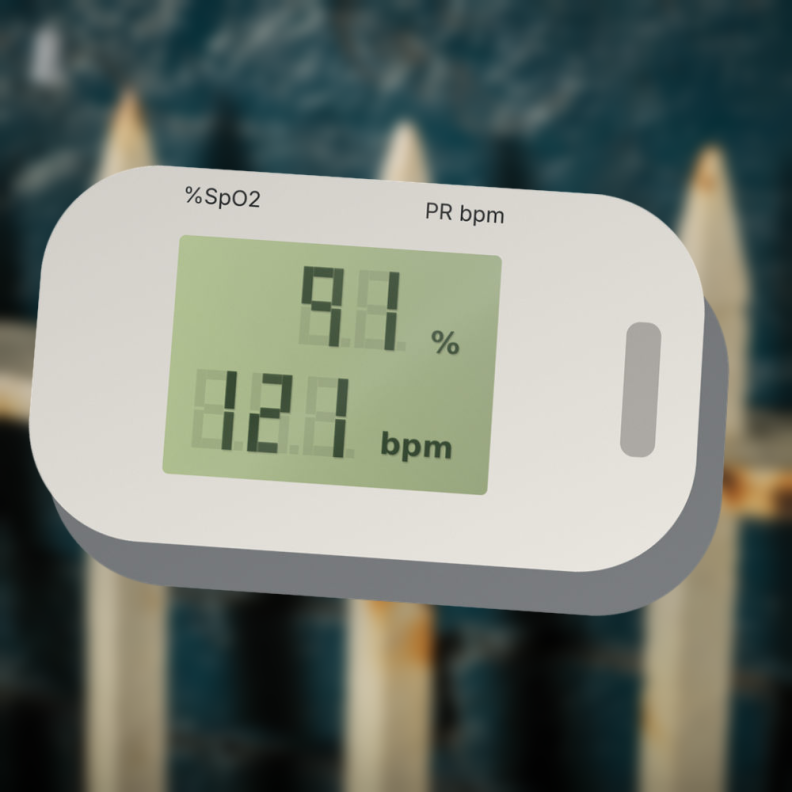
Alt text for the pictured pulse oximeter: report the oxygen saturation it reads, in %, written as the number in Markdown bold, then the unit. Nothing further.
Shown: **91** %
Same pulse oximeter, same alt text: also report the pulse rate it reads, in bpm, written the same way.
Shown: **121** bpm
